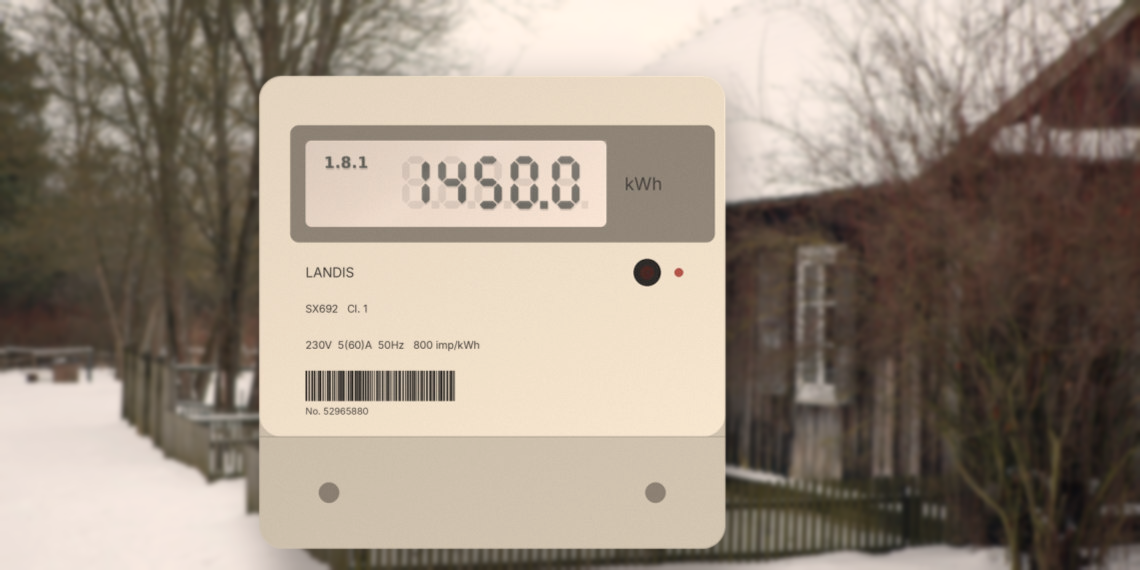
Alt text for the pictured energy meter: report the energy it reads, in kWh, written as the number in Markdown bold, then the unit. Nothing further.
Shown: **1450.0** kWh
